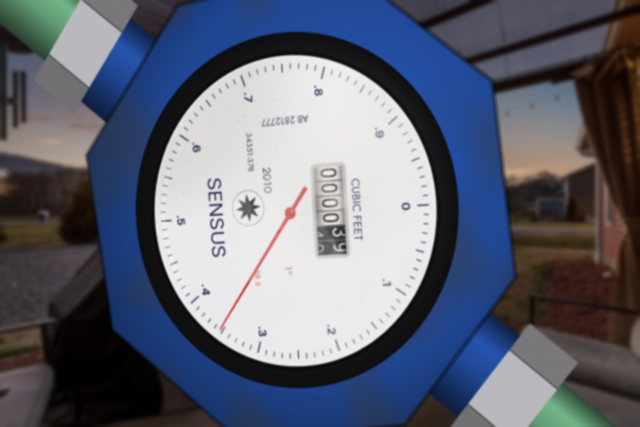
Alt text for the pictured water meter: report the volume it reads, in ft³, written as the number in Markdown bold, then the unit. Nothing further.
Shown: **39.35** ft³
